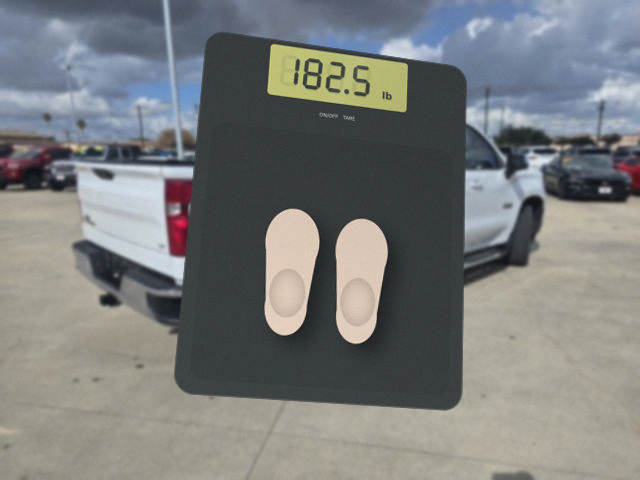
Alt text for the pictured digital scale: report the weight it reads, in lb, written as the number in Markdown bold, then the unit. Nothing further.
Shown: **182.5** lb
